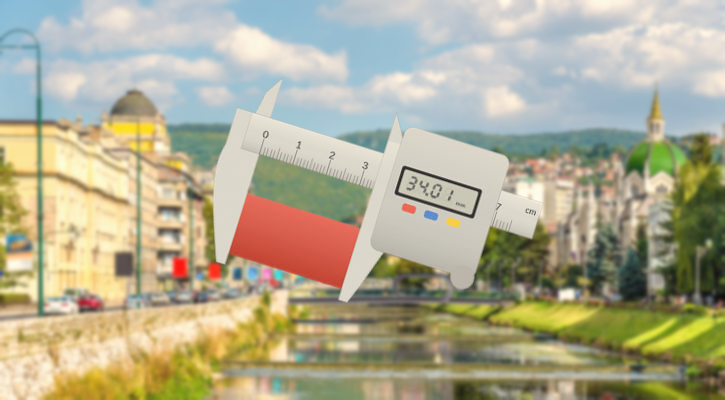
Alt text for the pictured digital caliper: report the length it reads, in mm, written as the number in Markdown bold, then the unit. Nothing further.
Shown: **34.01** mm
